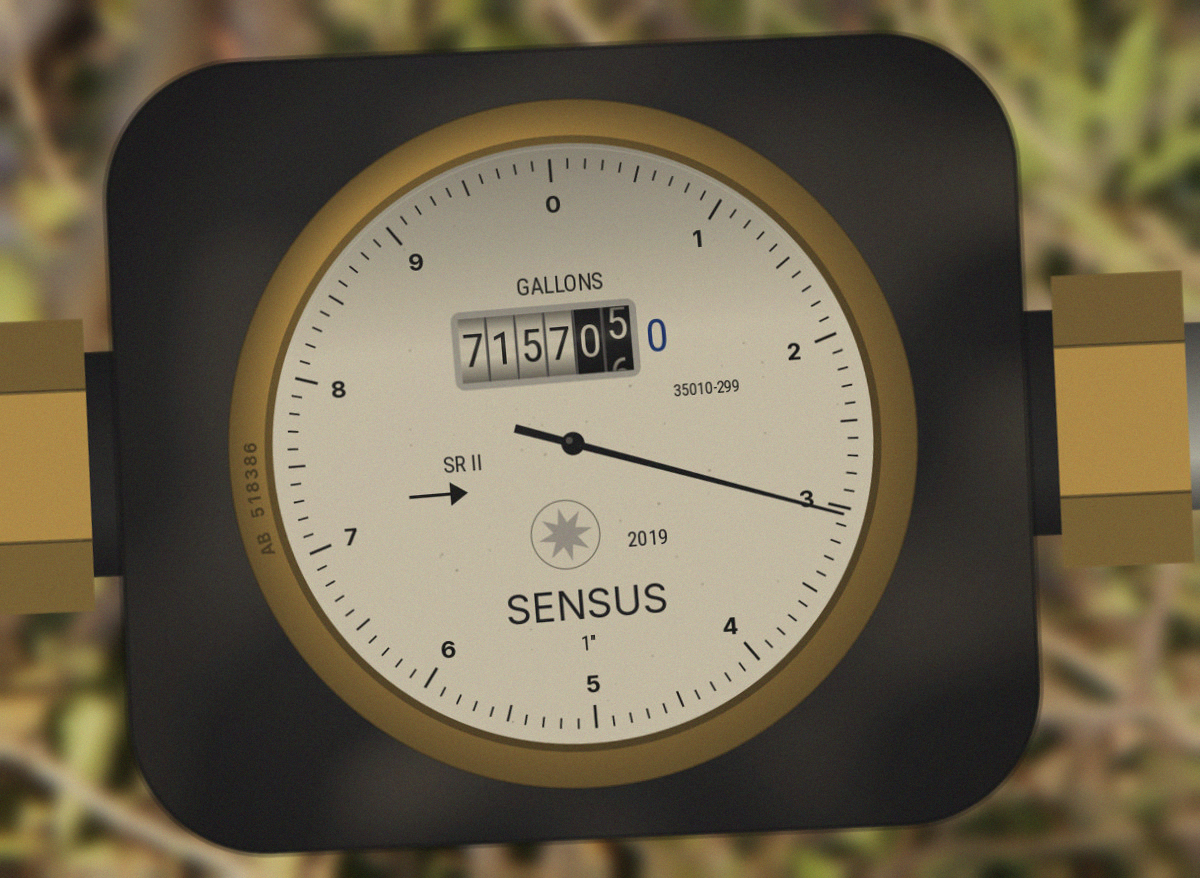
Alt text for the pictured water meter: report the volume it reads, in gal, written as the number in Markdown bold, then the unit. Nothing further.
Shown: **7157053.0** gal
